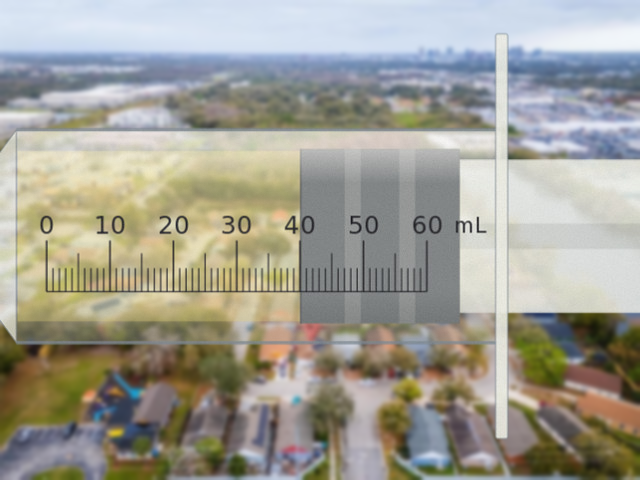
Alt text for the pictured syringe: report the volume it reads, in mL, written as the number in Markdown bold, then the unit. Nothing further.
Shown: **40** mL
